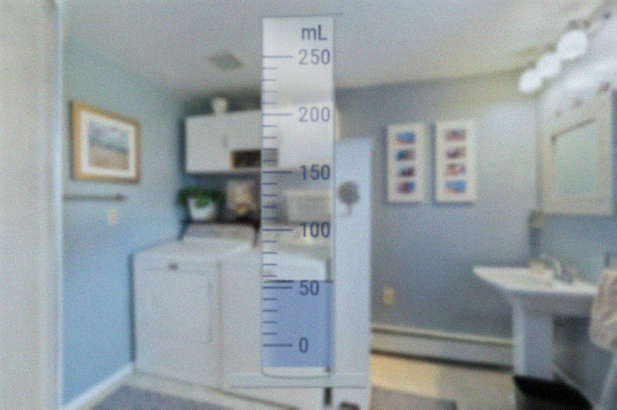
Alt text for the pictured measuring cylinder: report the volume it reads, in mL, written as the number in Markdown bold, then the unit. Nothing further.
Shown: **55** mL
